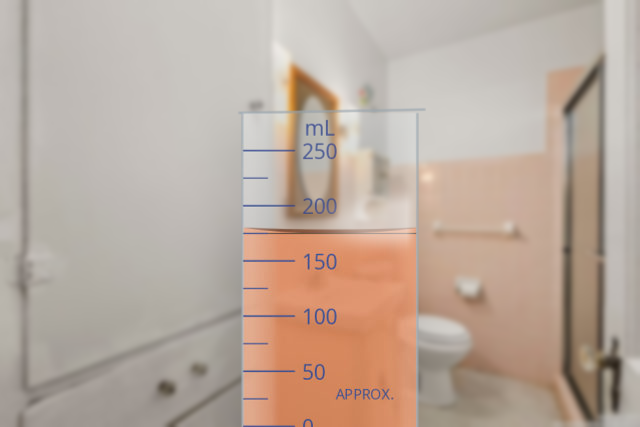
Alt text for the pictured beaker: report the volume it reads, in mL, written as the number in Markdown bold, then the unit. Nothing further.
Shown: **175** mL
